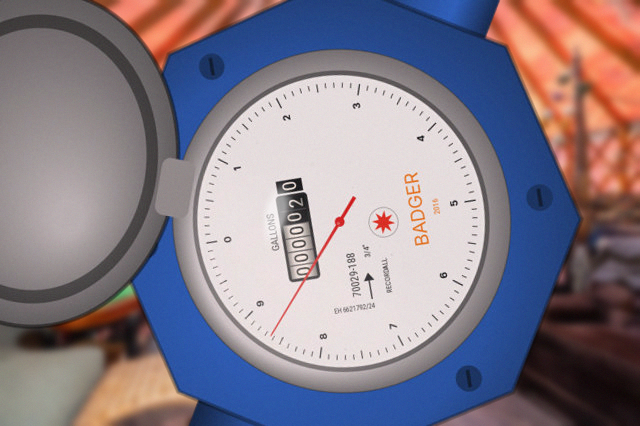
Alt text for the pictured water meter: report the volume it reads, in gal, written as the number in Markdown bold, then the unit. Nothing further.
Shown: **18.6** gal
